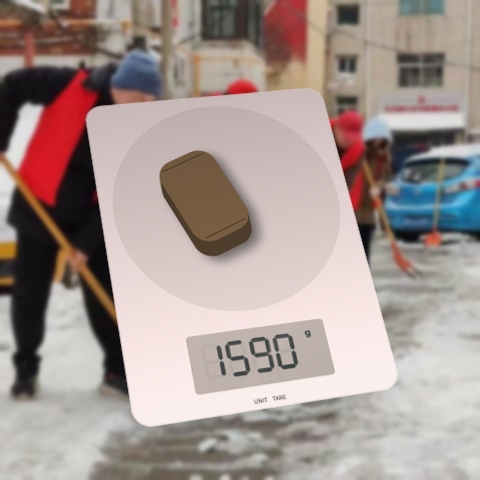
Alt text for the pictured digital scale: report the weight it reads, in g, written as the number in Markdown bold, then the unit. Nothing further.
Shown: **1590** g
